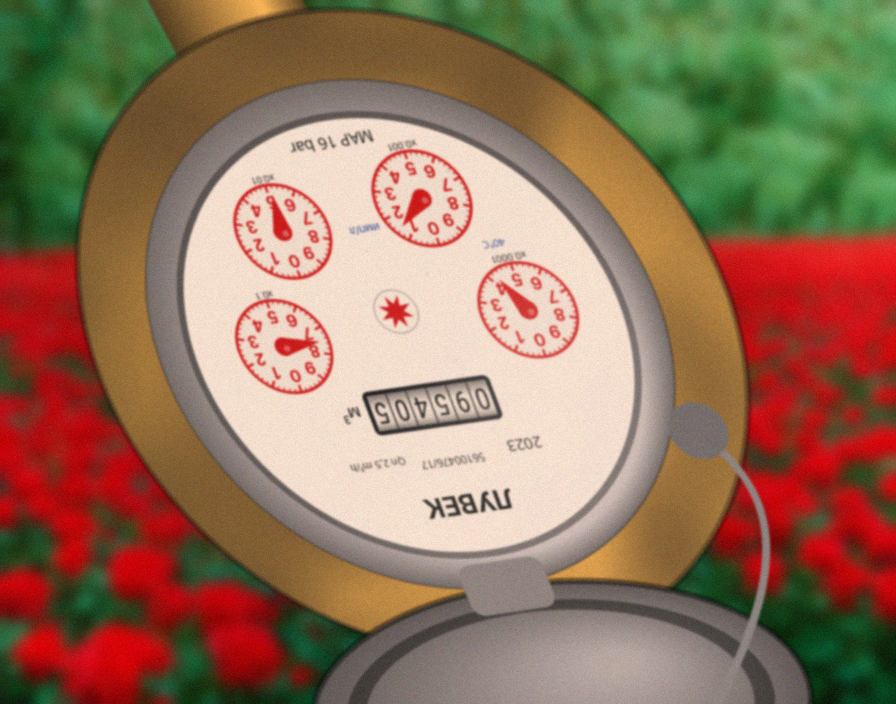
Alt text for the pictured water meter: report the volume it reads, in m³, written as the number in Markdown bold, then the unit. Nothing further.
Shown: **95405.7514** m³
